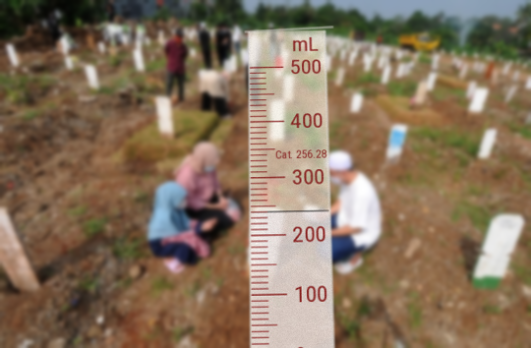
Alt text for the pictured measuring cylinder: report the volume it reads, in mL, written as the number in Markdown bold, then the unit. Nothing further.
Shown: **240** mL
